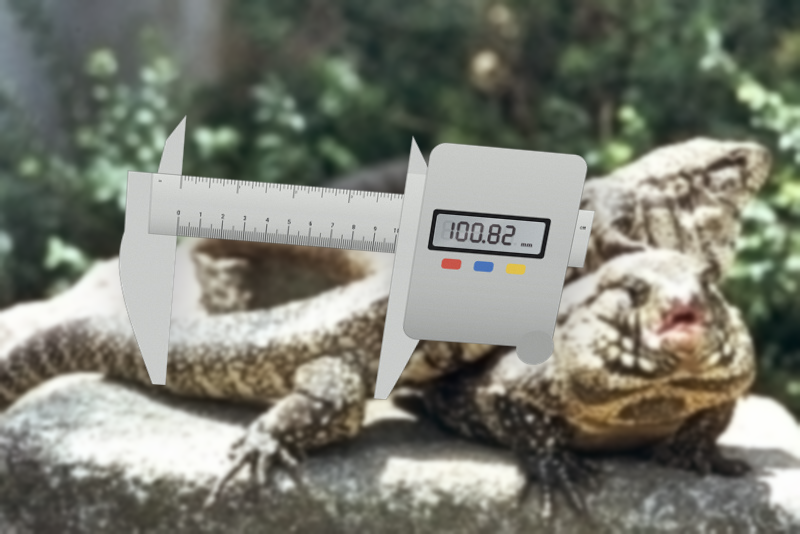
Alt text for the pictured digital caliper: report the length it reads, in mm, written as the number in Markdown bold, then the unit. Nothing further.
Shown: **100.82** mm
